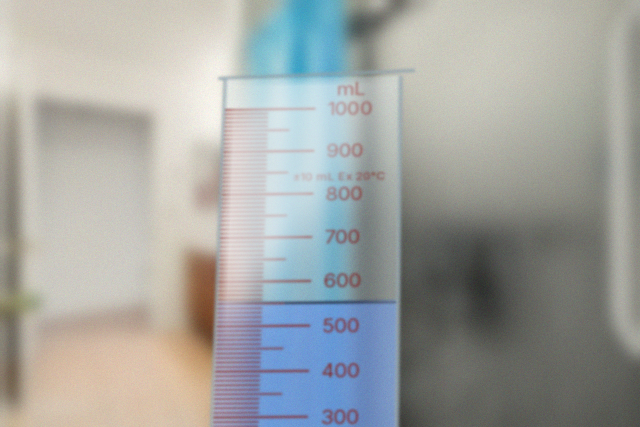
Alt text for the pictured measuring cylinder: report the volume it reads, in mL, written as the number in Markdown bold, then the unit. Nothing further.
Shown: **550** mL
